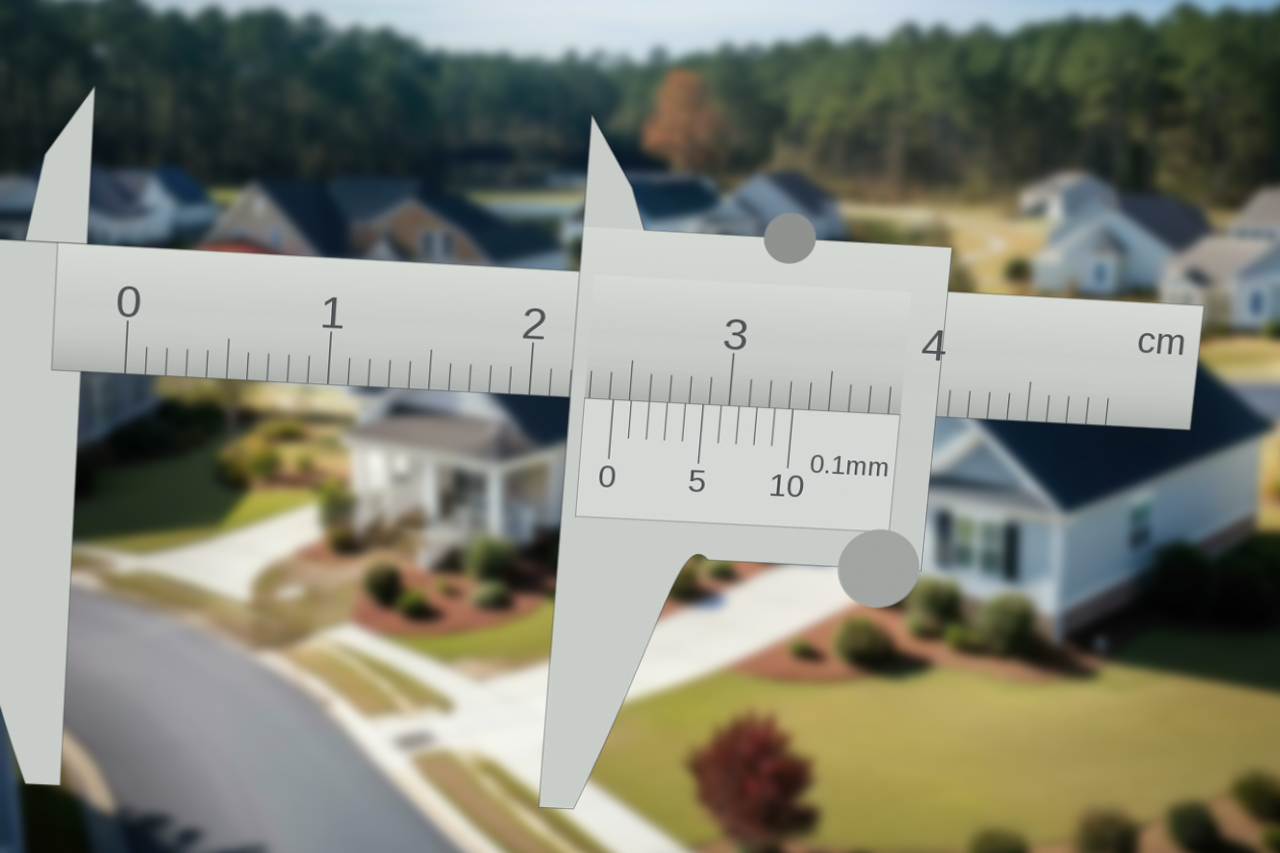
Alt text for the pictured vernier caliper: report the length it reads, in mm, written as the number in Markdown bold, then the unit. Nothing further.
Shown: **24.2** mm
